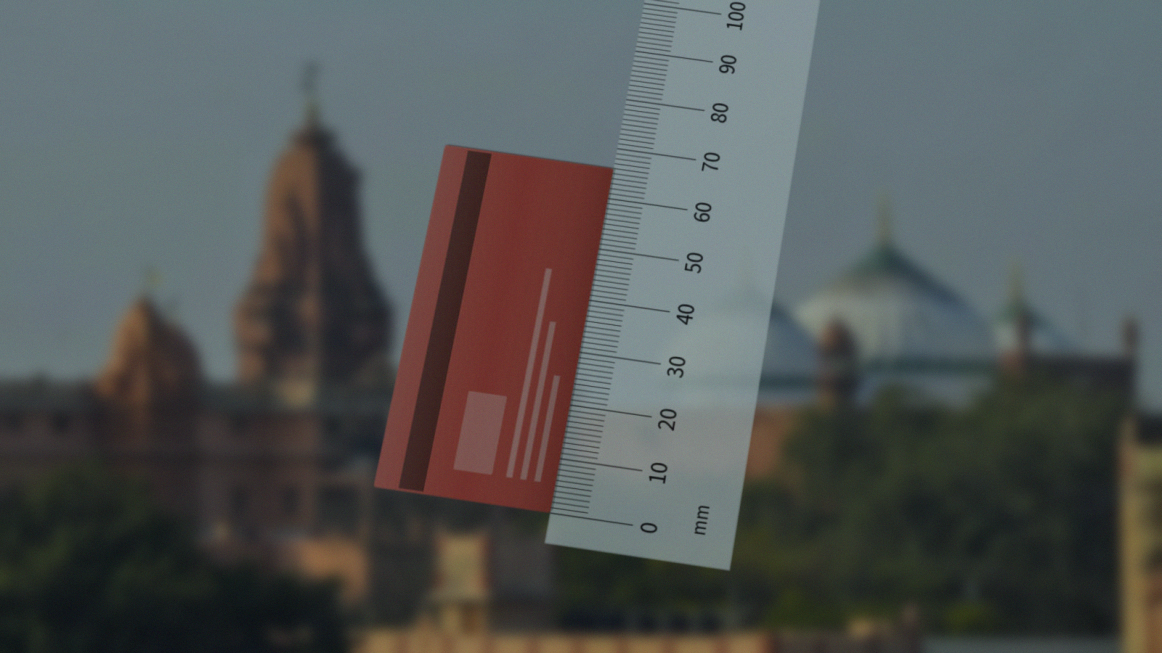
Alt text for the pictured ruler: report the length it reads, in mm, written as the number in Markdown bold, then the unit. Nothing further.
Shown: **66** mm
